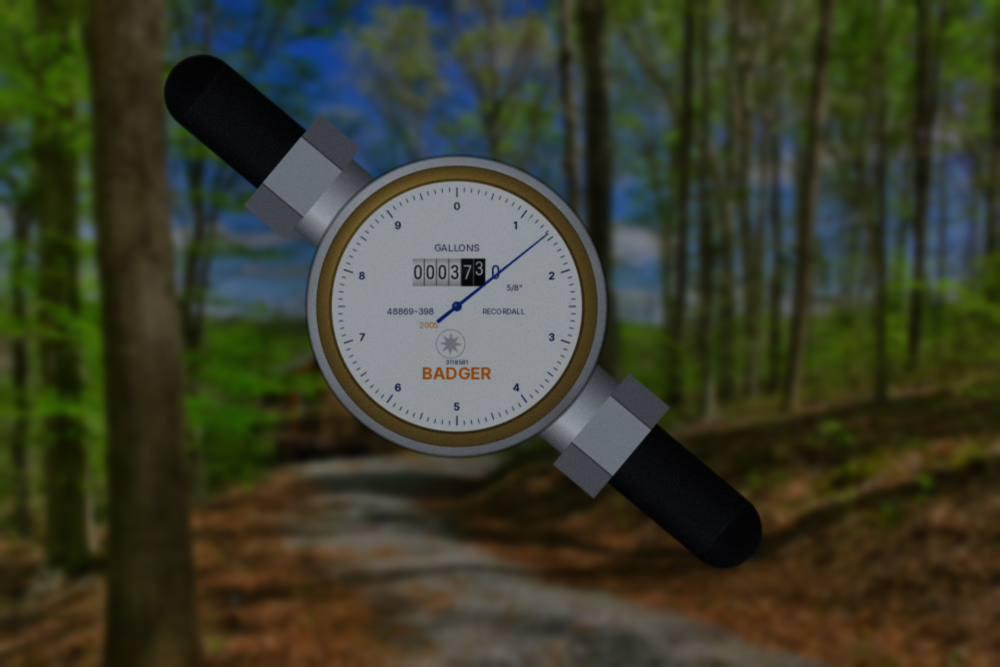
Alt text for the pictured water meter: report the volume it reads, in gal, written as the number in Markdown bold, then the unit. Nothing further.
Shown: **3731.4** gal
